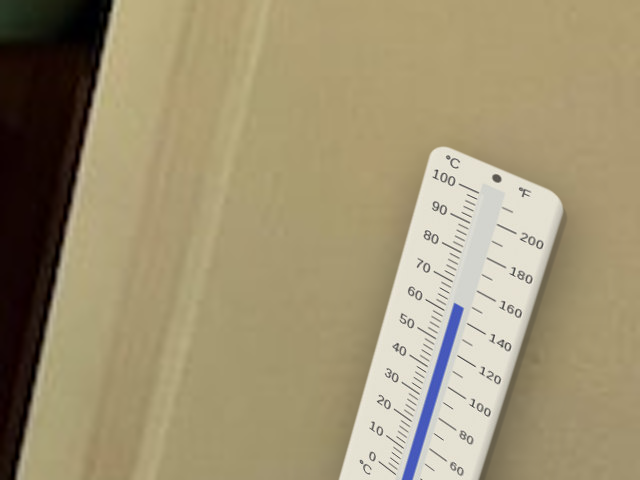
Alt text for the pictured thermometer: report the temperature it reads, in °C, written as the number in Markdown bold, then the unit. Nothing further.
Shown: **64** °C
